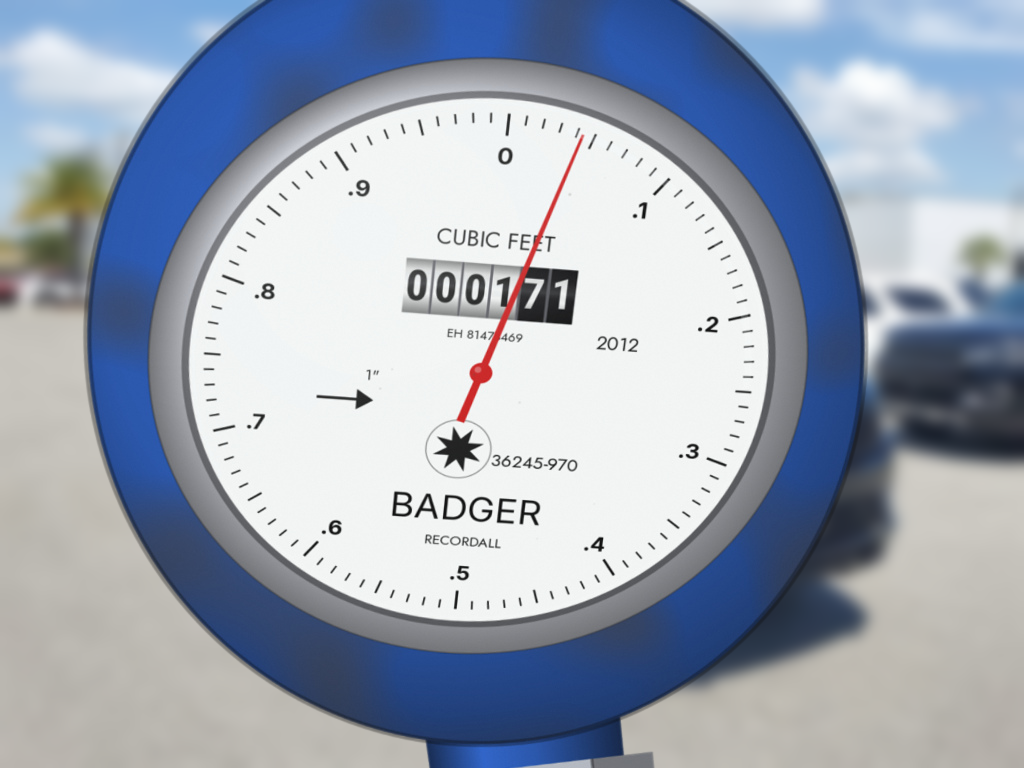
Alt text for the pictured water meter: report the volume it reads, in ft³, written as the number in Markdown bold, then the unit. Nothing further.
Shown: **171.04** ft³
